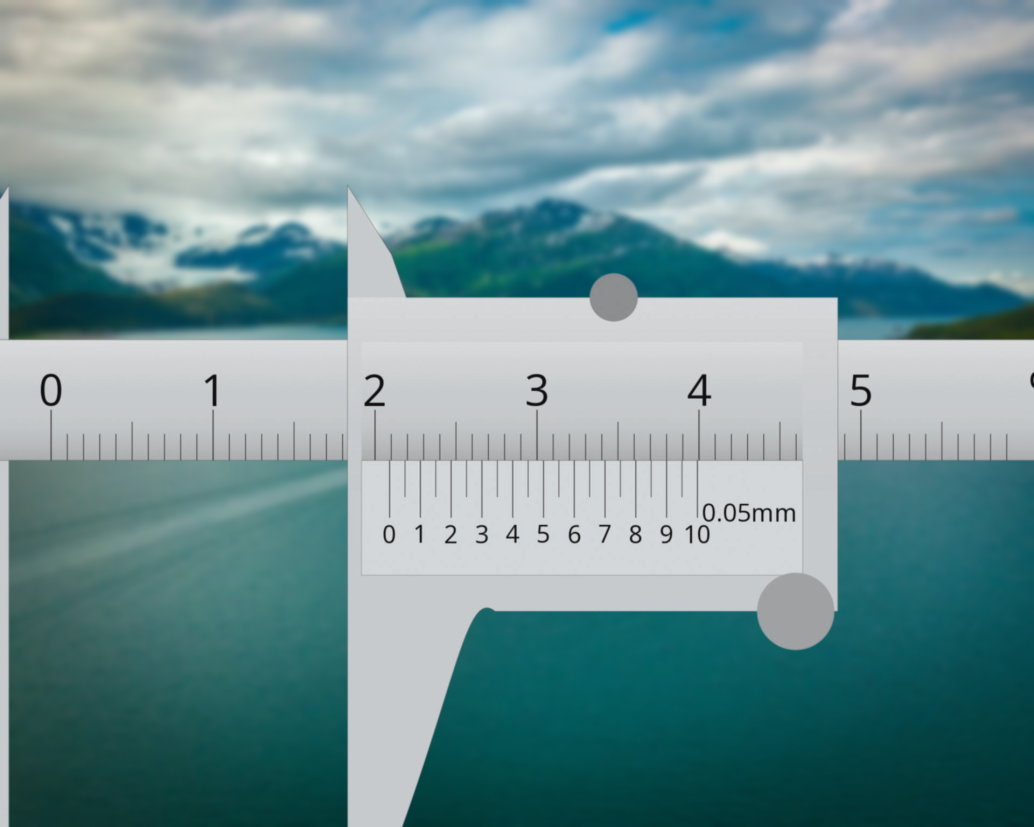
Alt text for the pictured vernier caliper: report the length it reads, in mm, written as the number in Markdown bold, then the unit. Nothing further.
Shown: **20.9** mm
